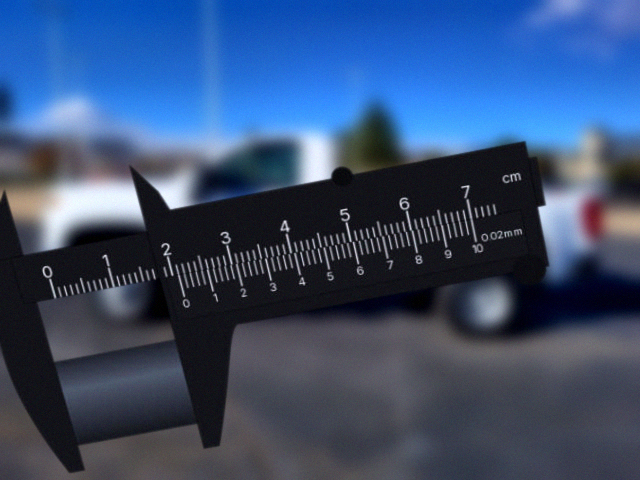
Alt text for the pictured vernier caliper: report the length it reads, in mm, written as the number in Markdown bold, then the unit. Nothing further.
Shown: **21.0** mm
